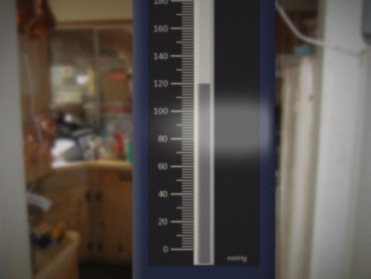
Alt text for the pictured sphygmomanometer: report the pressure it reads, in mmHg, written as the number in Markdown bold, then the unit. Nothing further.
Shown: **120** mmHg
